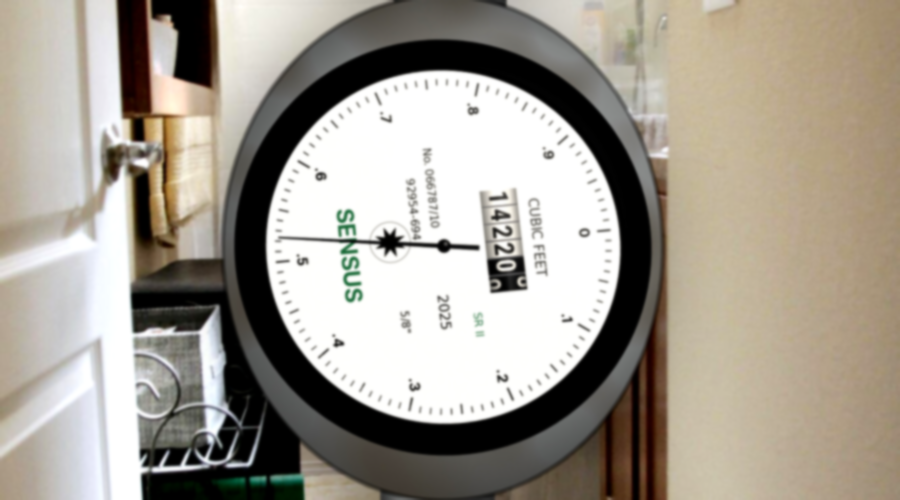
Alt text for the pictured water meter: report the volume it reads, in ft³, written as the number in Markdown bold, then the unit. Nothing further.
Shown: **142208.52** ft³
